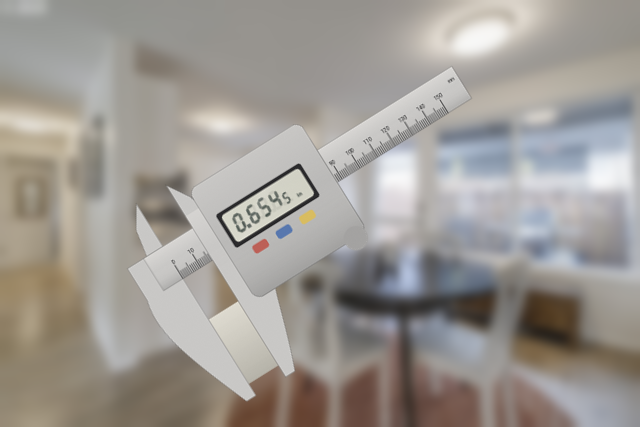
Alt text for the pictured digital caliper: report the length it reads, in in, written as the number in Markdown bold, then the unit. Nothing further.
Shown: **0.6545** in
